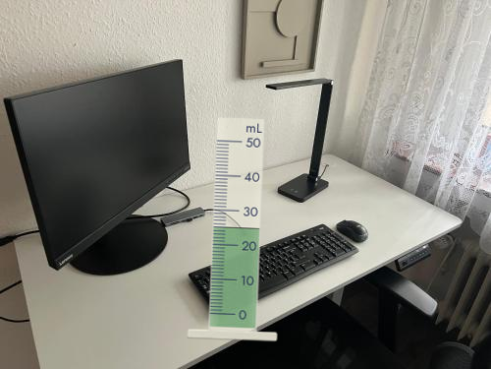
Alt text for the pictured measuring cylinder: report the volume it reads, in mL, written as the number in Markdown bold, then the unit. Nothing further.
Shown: **25** mL
